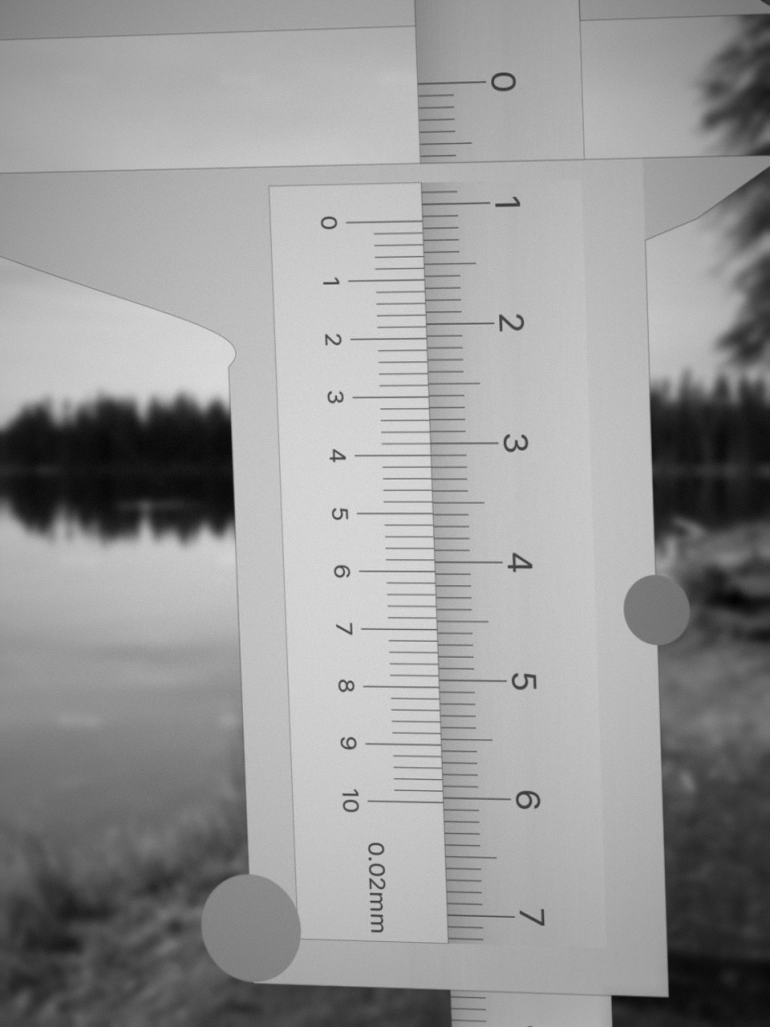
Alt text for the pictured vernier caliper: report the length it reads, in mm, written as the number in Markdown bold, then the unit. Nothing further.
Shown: **11.4** mm
